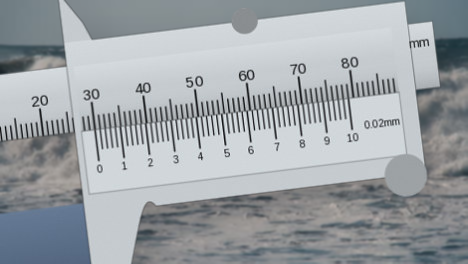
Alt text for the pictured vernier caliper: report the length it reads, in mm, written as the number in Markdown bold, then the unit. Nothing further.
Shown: **30.0** mm
